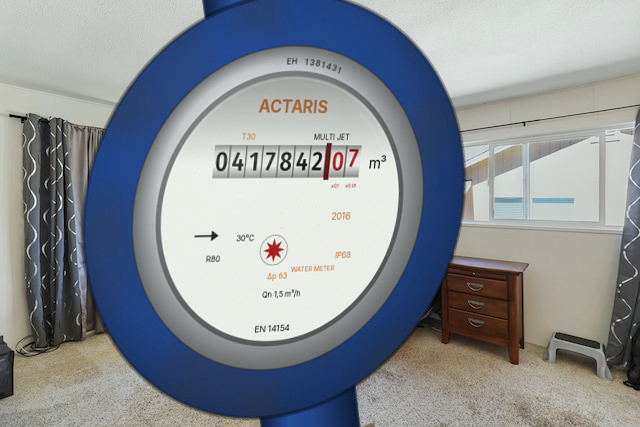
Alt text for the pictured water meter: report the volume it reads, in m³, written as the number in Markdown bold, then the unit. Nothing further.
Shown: **417842.07** m³
